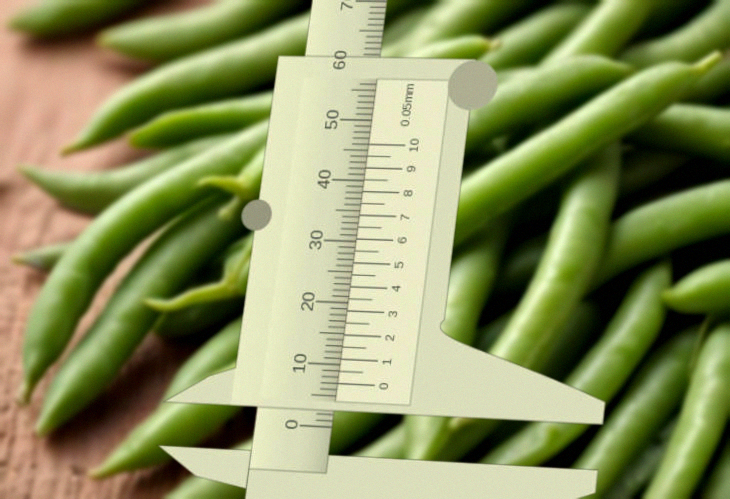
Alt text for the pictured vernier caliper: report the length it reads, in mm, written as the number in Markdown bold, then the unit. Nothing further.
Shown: **7.0** mm
